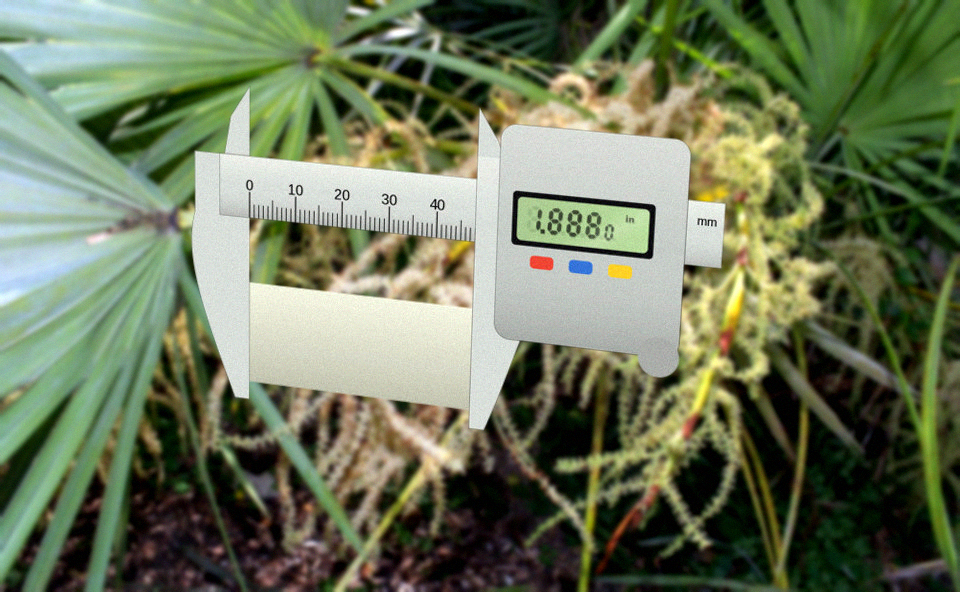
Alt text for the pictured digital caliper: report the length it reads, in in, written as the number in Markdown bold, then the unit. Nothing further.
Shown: **1.8880** in
